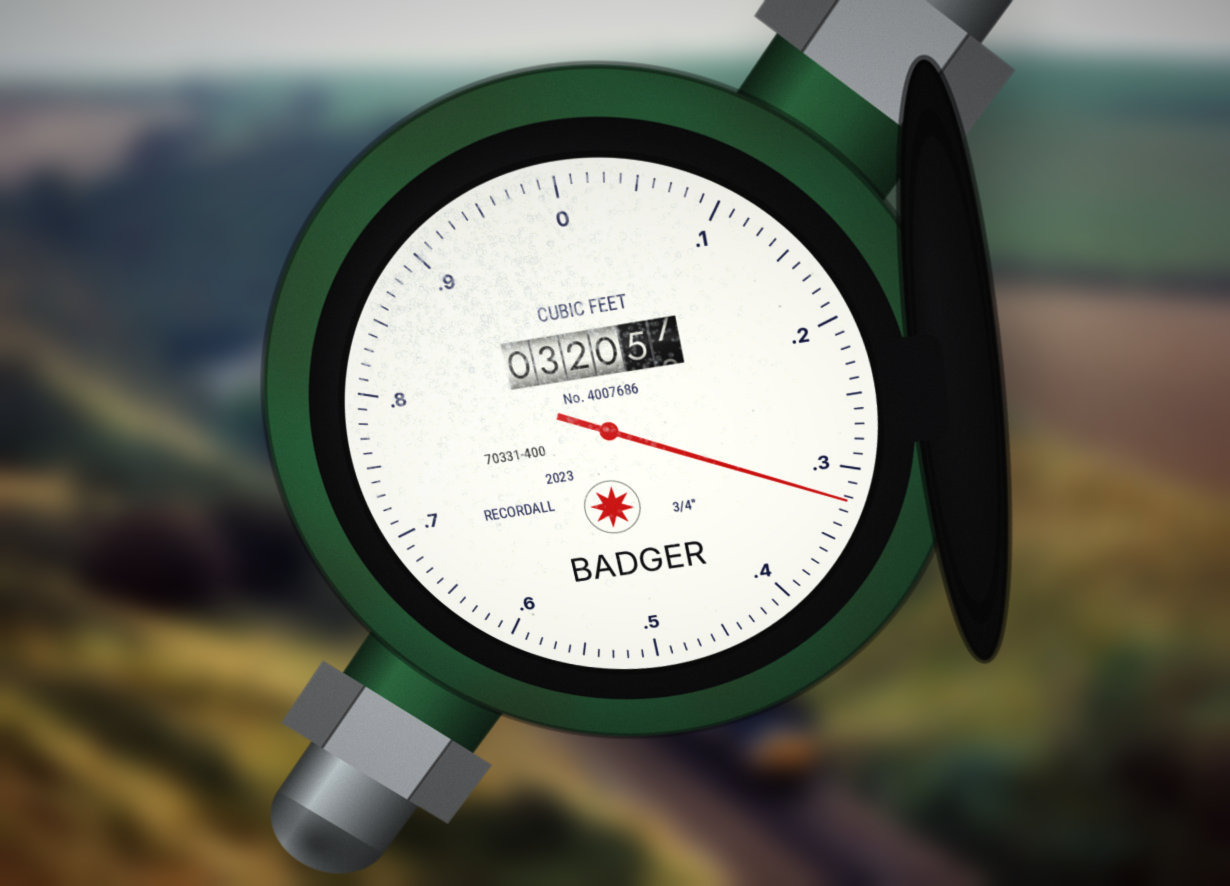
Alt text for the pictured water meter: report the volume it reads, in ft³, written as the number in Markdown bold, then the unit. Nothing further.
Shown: **32057.32** ft³
